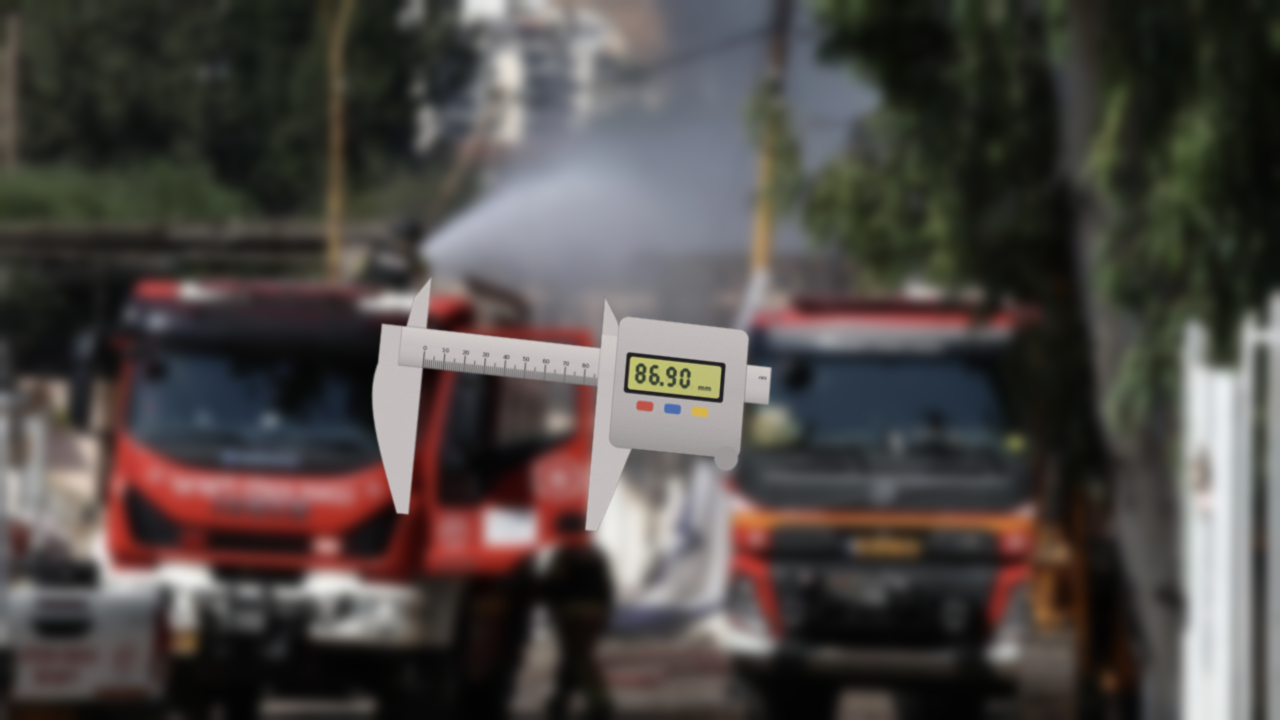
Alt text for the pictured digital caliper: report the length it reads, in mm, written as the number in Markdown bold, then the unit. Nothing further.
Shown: **86.90** mm
